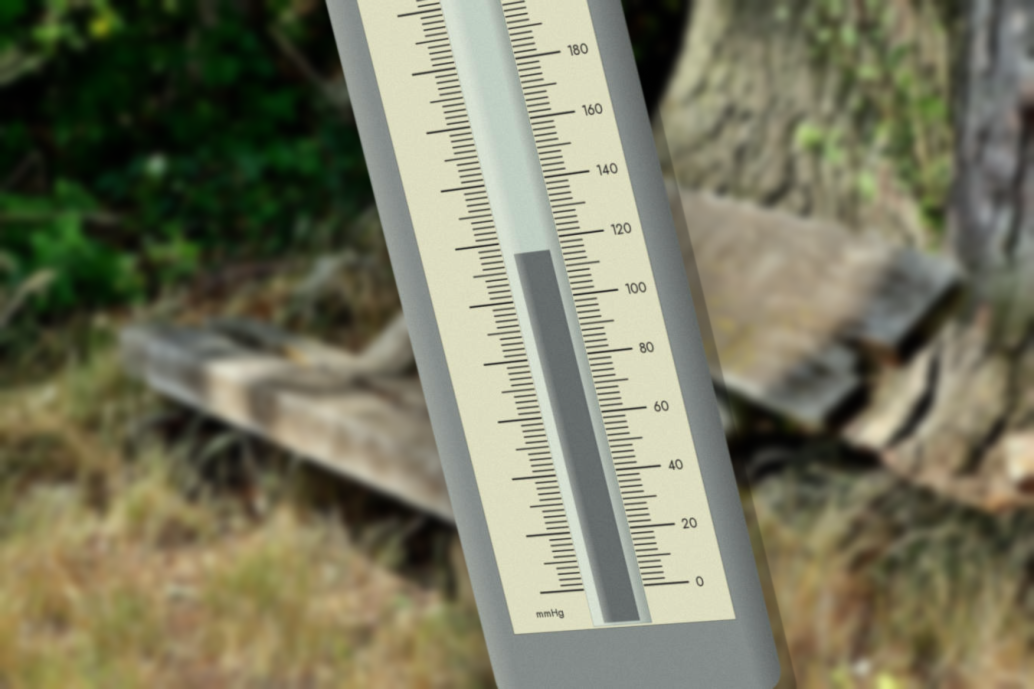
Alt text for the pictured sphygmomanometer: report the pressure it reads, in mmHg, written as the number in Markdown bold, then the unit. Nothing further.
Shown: **116** mmHg
